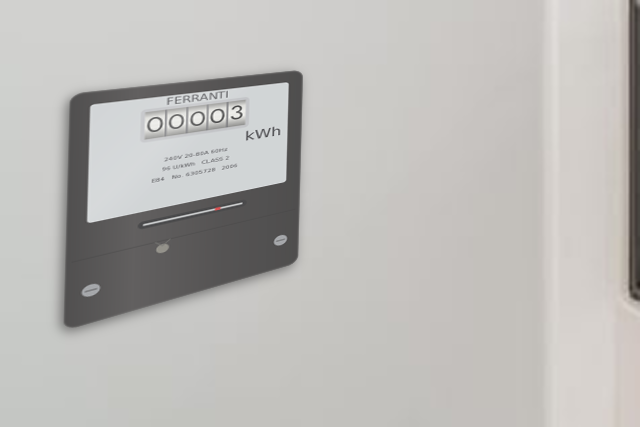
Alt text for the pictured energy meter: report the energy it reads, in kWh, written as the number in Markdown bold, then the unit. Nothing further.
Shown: **3** kWh
